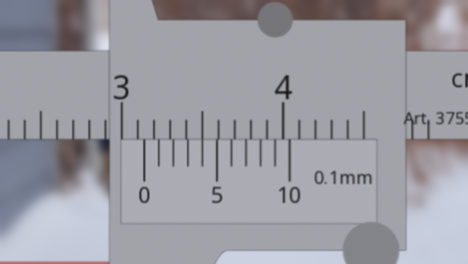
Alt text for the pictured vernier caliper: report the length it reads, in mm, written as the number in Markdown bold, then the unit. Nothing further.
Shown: **31.4** mm
